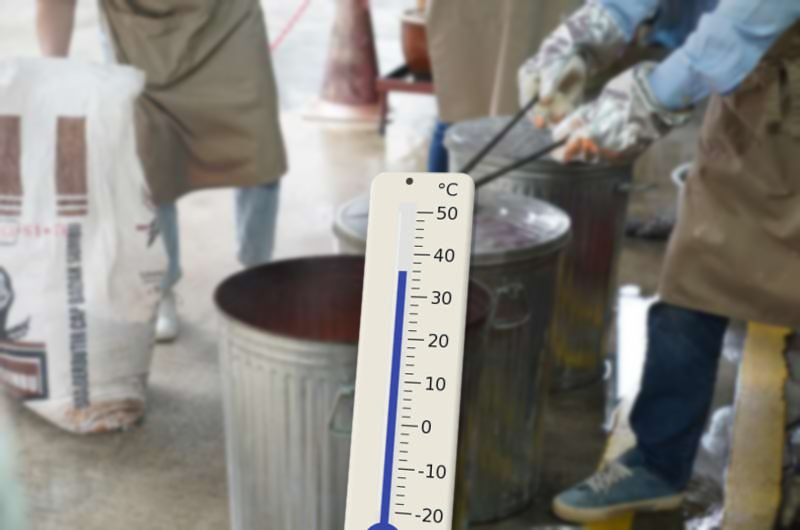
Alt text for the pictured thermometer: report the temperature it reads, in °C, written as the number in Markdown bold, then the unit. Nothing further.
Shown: **36** °C
